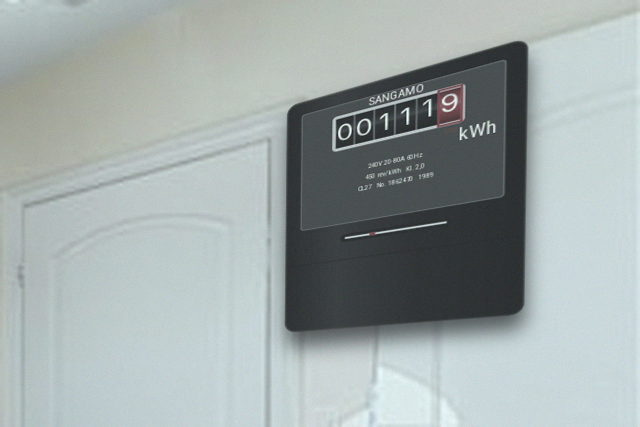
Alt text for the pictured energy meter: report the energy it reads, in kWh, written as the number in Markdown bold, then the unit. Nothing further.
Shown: **111.9** kWh
